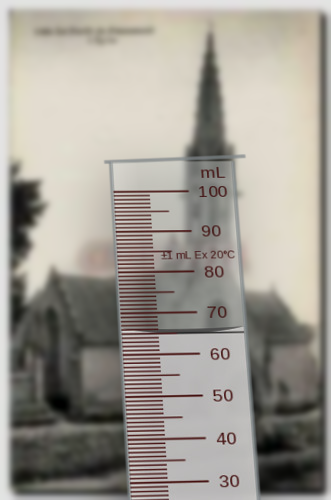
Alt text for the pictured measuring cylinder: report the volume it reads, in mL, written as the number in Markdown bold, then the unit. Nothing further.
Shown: **65** mL
